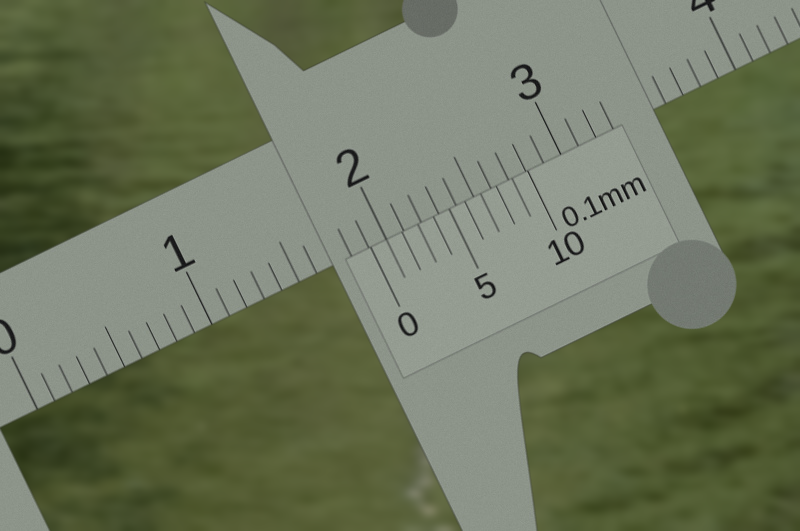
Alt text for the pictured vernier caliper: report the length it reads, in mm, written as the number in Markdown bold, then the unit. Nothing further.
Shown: **19.1** mm
